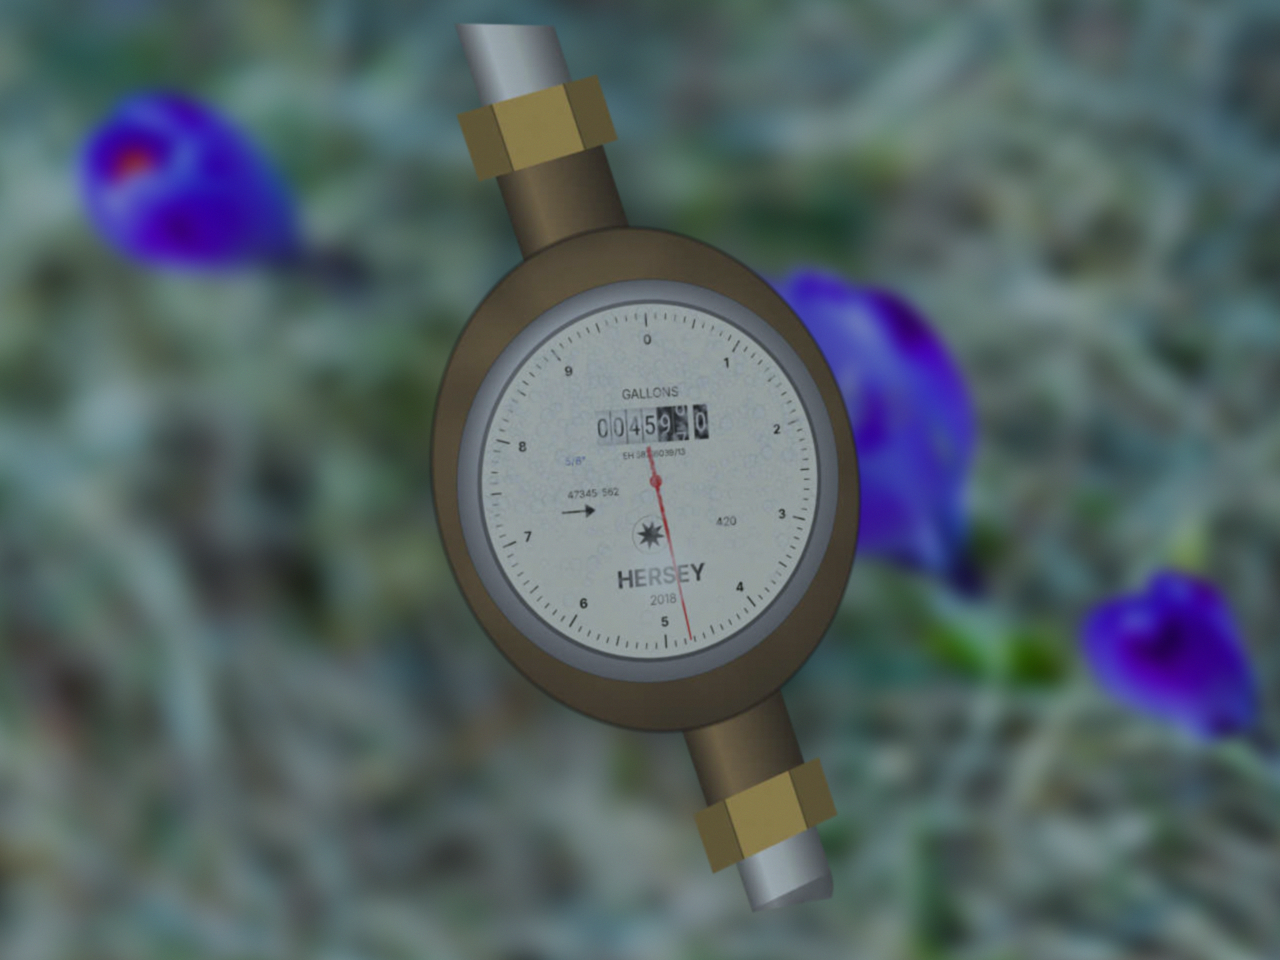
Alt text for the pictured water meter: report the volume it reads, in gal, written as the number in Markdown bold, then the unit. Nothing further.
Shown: **45964.7** gal
